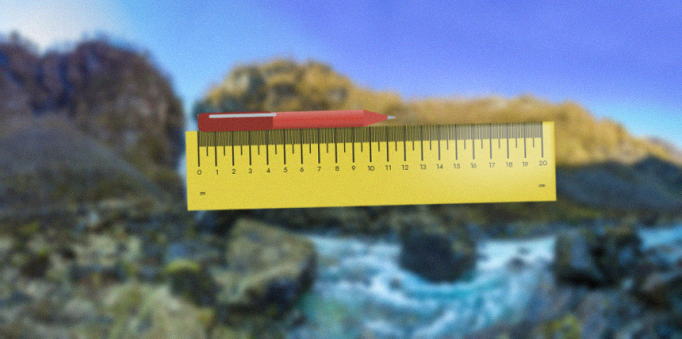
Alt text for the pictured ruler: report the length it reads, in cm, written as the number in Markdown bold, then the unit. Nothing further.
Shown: **11.5** cm
